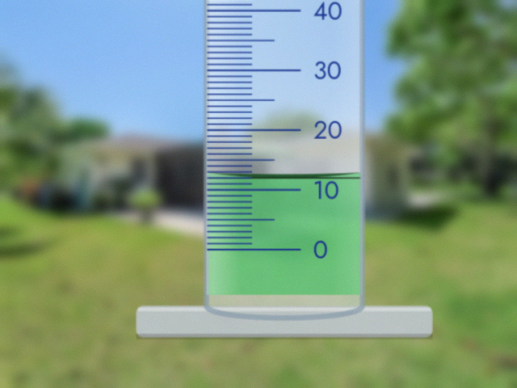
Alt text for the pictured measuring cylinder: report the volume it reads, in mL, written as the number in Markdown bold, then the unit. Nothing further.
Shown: **12** mL
